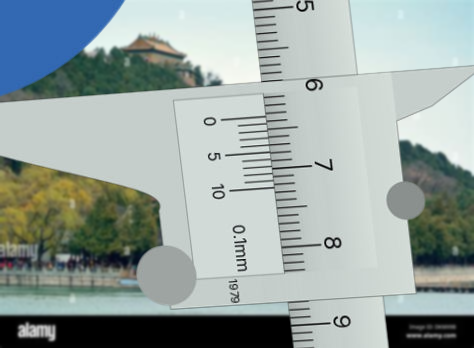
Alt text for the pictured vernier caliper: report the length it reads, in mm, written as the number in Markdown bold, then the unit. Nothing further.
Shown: **63.4** mm
